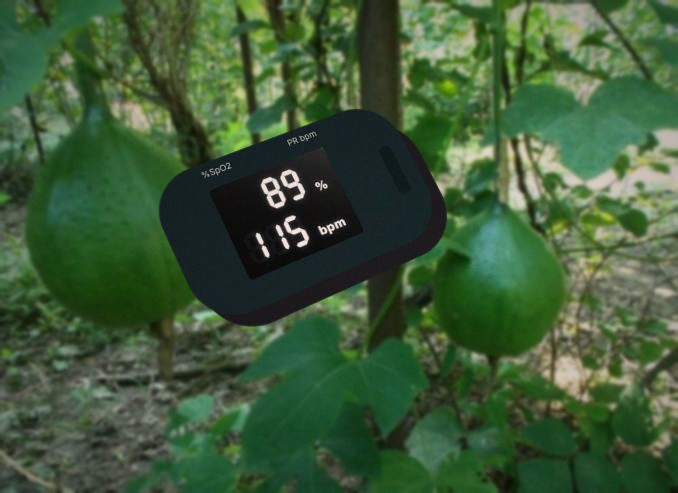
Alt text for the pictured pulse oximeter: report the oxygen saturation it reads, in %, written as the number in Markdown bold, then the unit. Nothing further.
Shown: **89** %
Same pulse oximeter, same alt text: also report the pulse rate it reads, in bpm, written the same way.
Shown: **115** bpm
